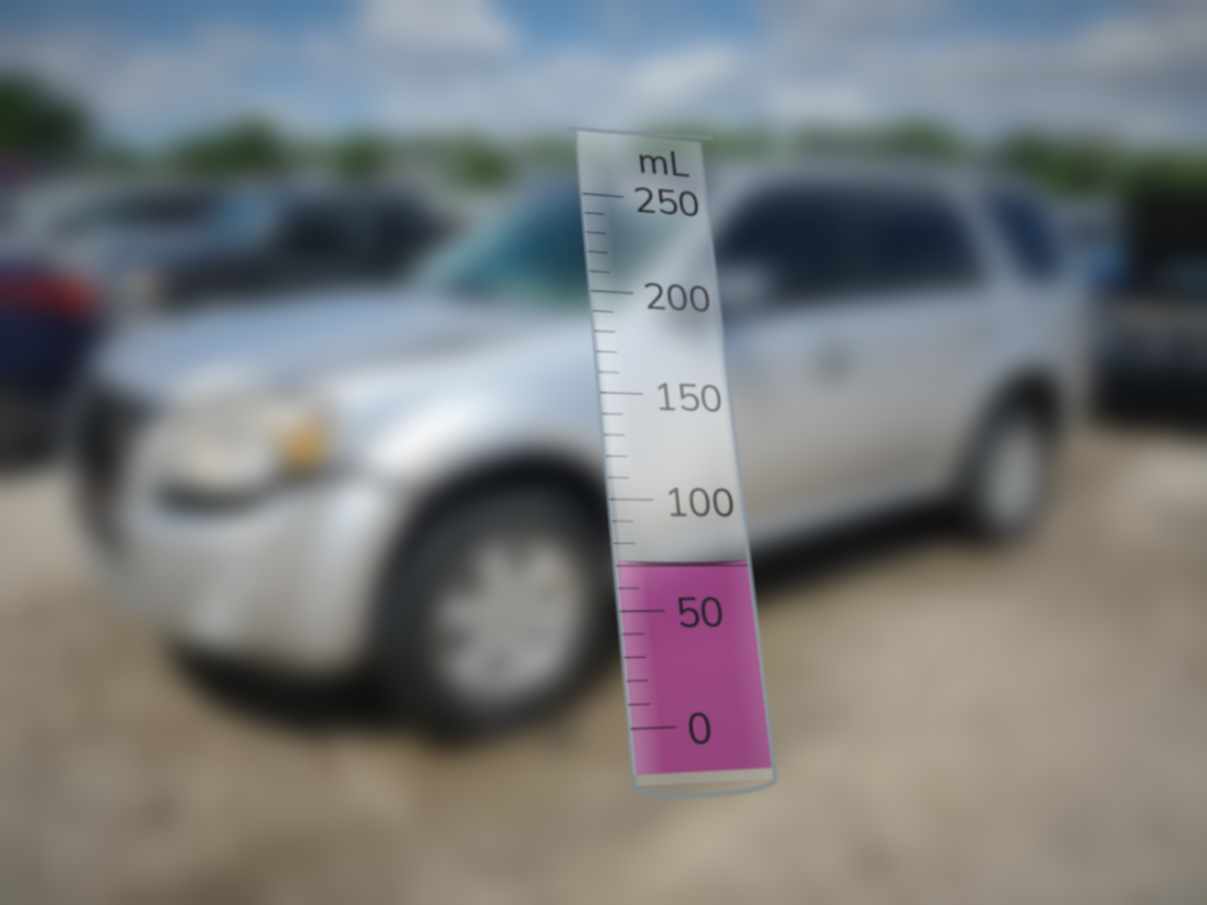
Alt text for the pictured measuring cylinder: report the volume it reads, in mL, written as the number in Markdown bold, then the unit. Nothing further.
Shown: **70** mL
